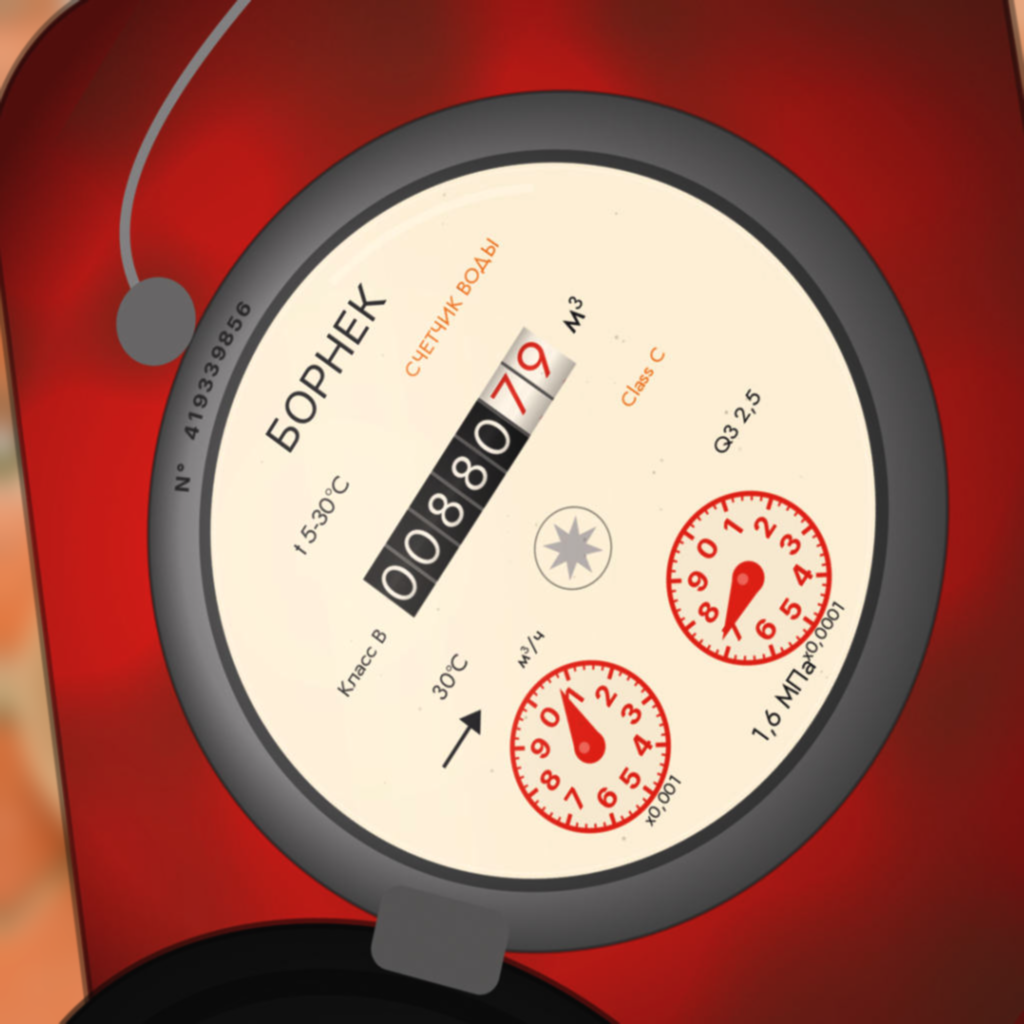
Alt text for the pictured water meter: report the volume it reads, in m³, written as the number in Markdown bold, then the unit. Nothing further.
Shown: **880.7907** m³
